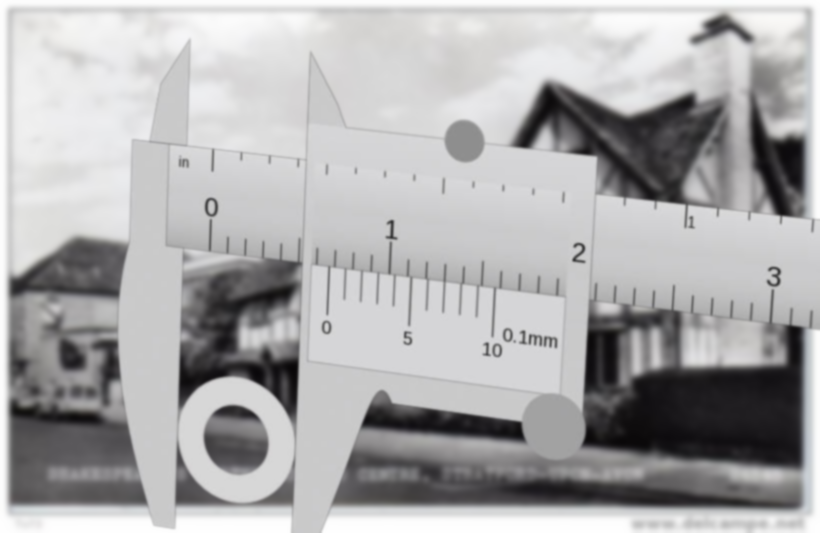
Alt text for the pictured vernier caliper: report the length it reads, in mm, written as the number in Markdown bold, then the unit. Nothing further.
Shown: **6.7** mm
